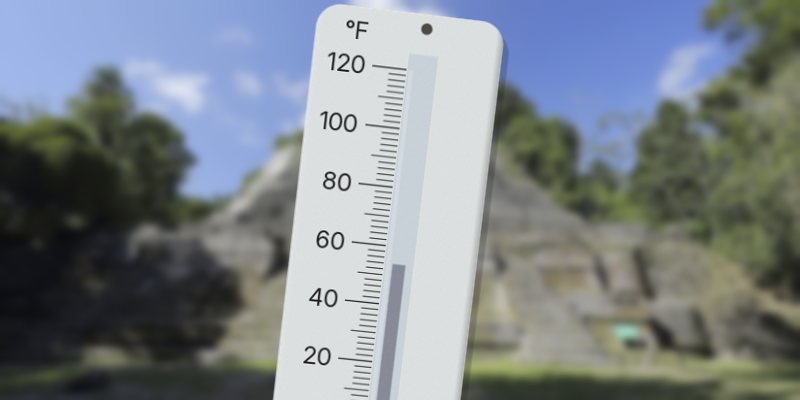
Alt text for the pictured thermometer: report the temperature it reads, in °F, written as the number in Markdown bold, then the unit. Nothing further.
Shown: **54** °F
